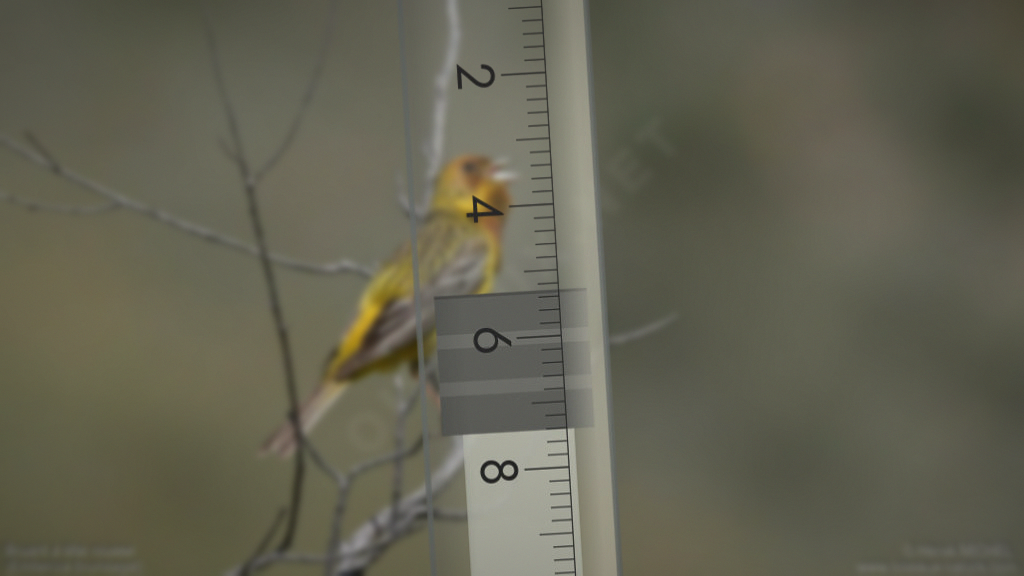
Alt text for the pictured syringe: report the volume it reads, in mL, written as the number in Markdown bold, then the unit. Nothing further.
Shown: **5.3** mL
